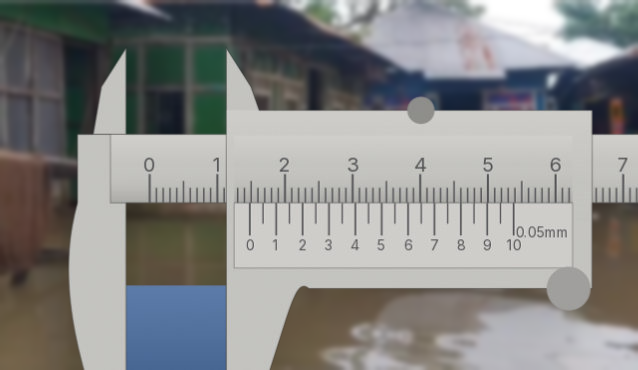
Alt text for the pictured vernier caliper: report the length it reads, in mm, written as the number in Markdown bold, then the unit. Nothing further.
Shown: **14.8** mm
